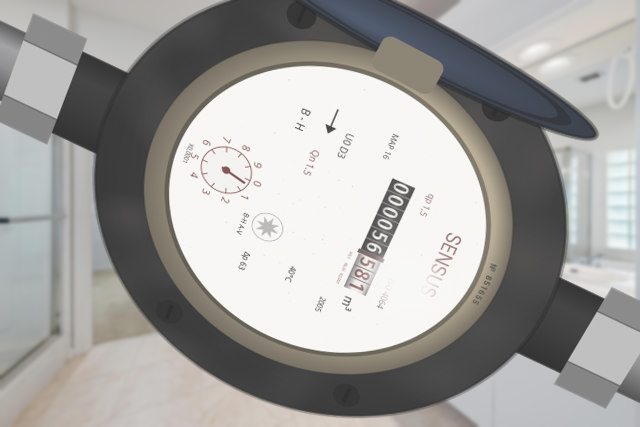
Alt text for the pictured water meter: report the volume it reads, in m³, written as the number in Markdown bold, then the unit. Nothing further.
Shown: **56.5810** m³
